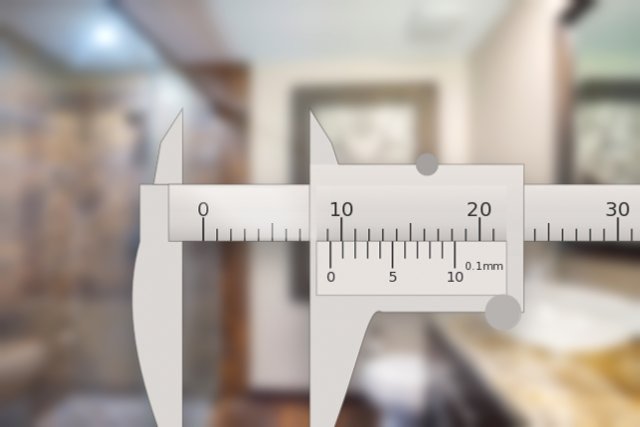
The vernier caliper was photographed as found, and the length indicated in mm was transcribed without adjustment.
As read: 9.2 mm
